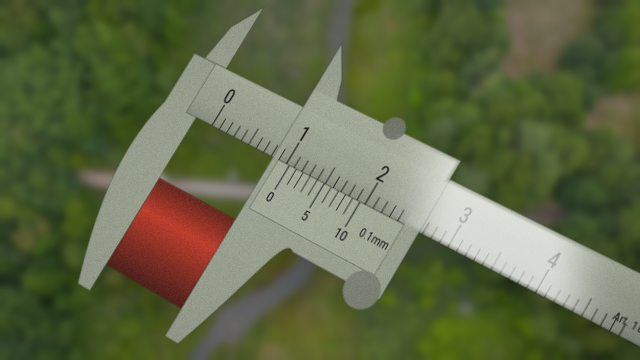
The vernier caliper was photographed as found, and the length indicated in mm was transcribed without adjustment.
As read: 10.4 mm
